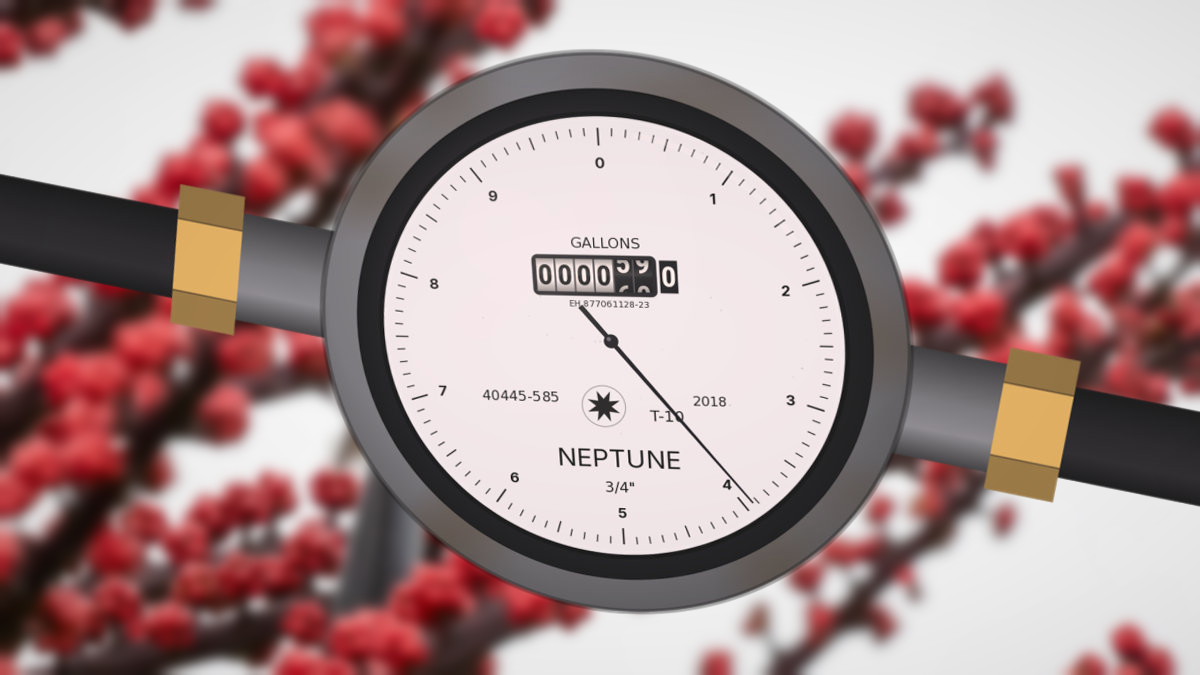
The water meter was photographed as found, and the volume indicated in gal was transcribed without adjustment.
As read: 593.9 gal
